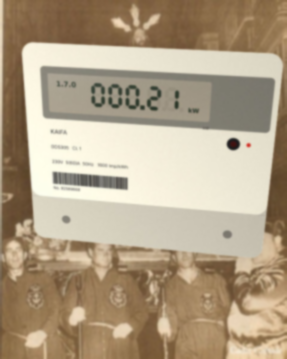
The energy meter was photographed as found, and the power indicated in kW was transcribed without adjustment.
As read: 0.21 kW
